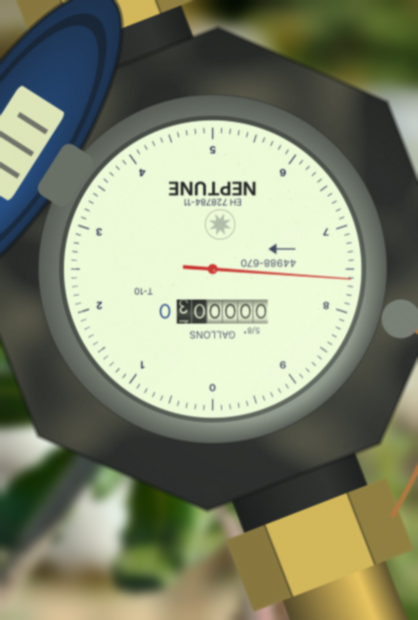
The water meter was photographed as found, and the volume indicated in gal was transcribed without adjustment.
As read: 27.6 gal
